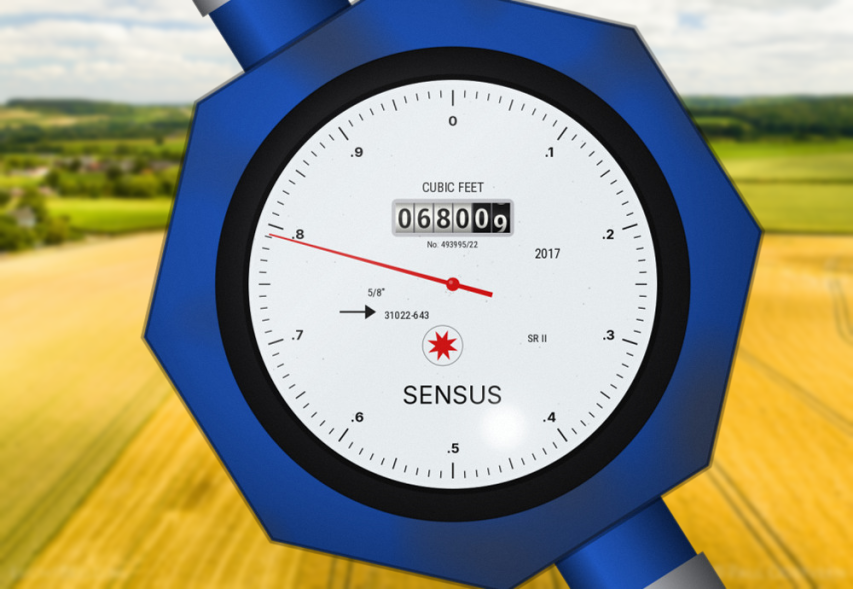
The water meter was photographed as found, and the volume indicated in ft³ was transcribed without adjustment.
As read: 68008.79 ft³
